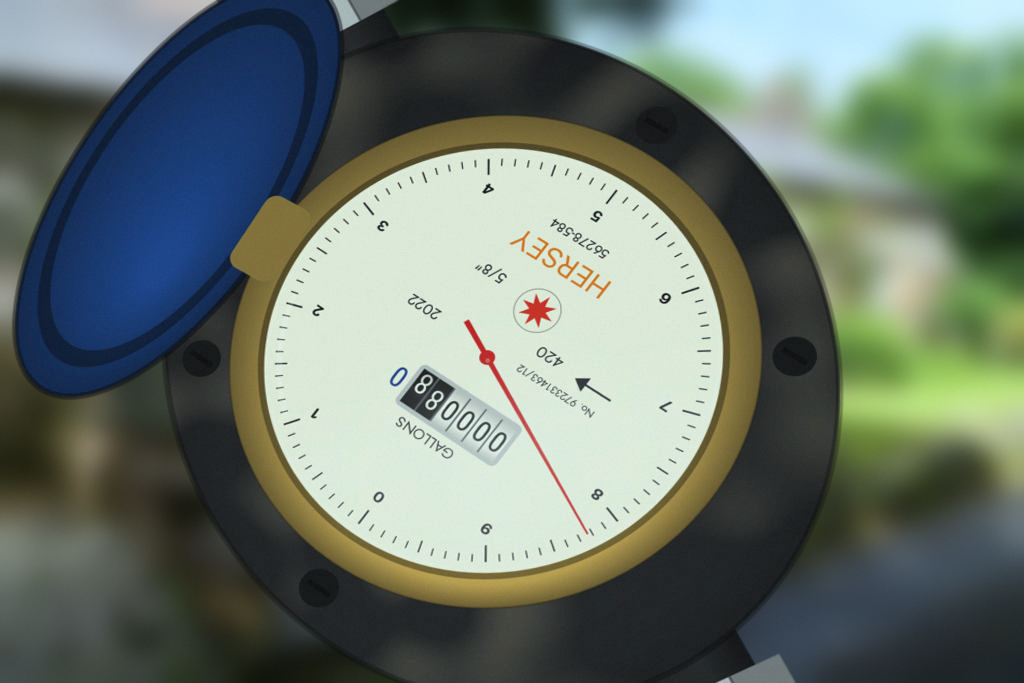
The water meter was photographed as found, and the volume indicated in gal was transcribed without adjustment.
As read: 878.2 gal
